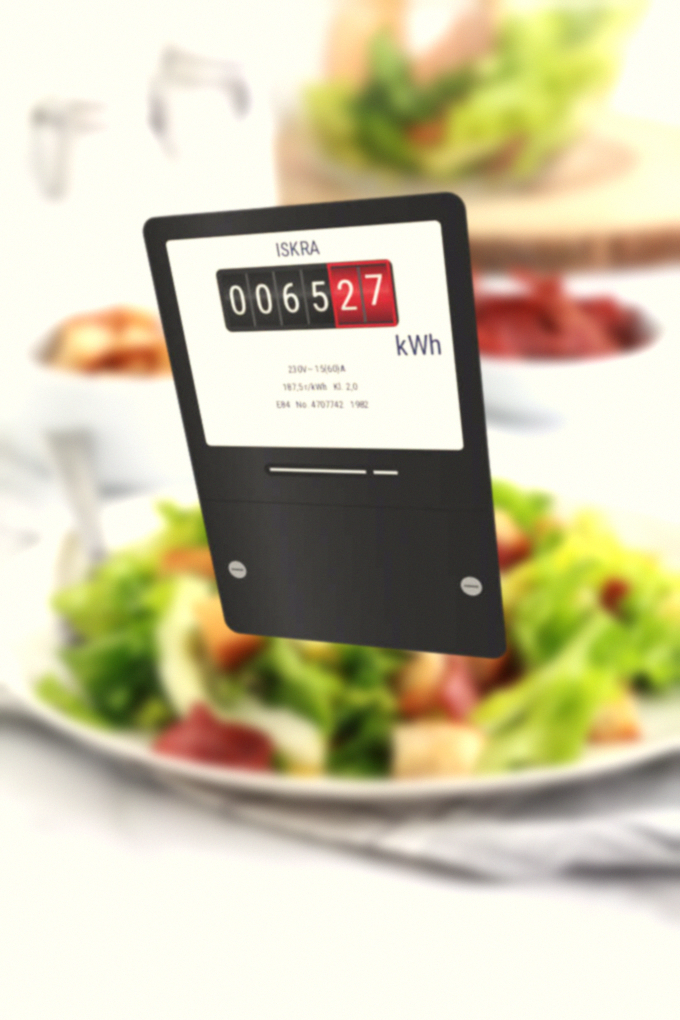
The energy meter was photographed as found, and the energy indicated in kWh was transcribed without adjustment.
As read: 65.27 kWh
